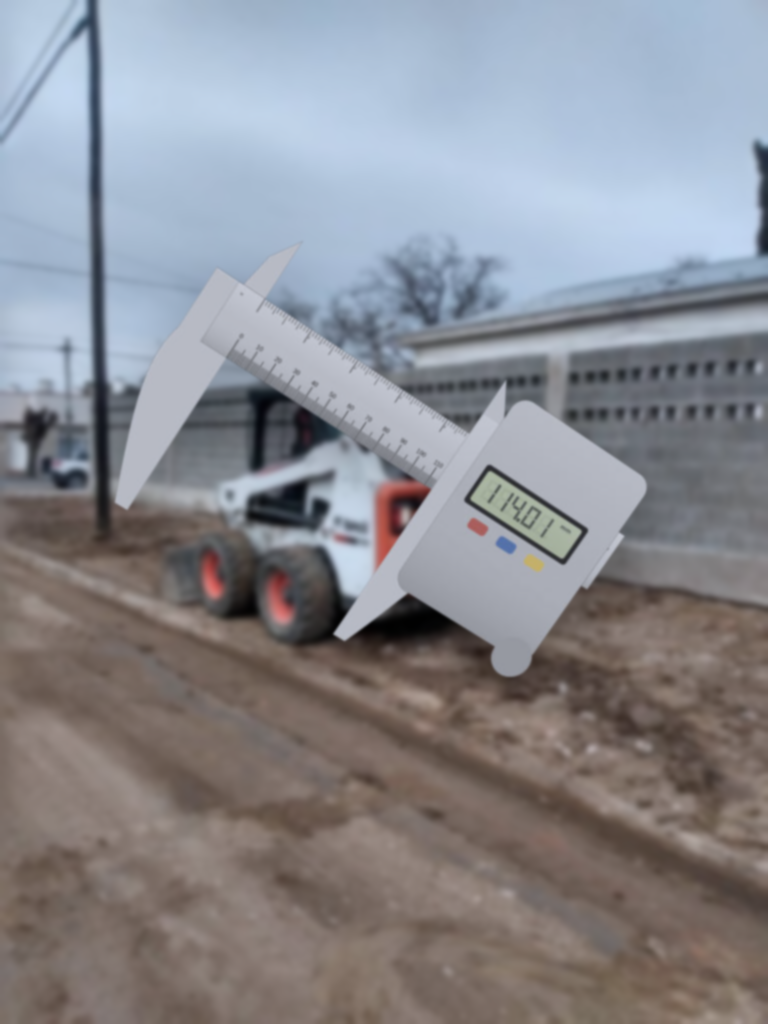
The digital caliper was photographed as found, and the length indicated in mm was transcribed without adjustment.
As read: 114.01 mm
